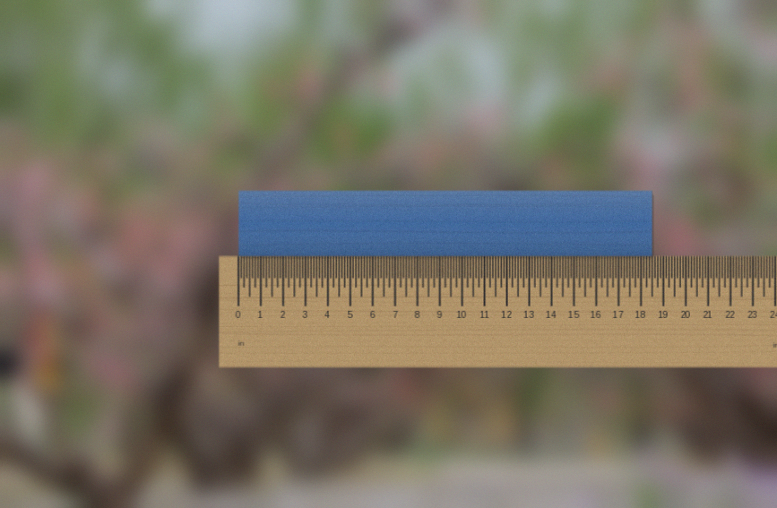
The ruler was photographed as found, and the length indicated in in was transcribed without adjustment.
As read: 18.5 in
